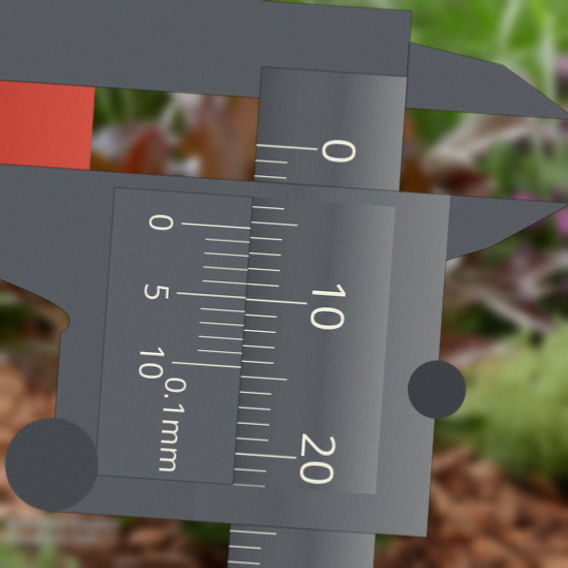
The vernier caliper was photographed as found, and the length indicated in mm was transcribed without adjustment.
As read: 5.4 mm
